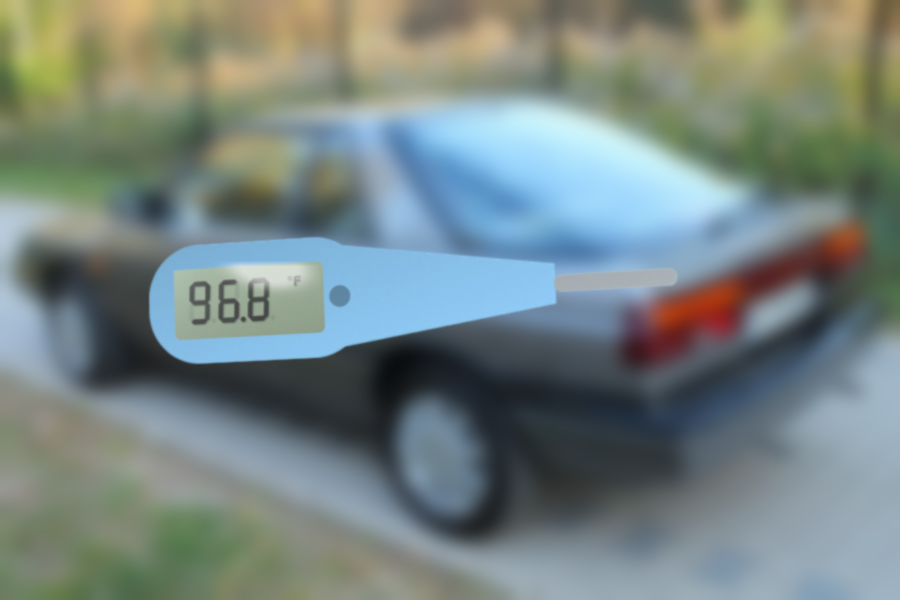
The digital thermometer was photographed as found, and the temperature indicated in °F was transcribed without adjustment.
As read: 96.8 °F
